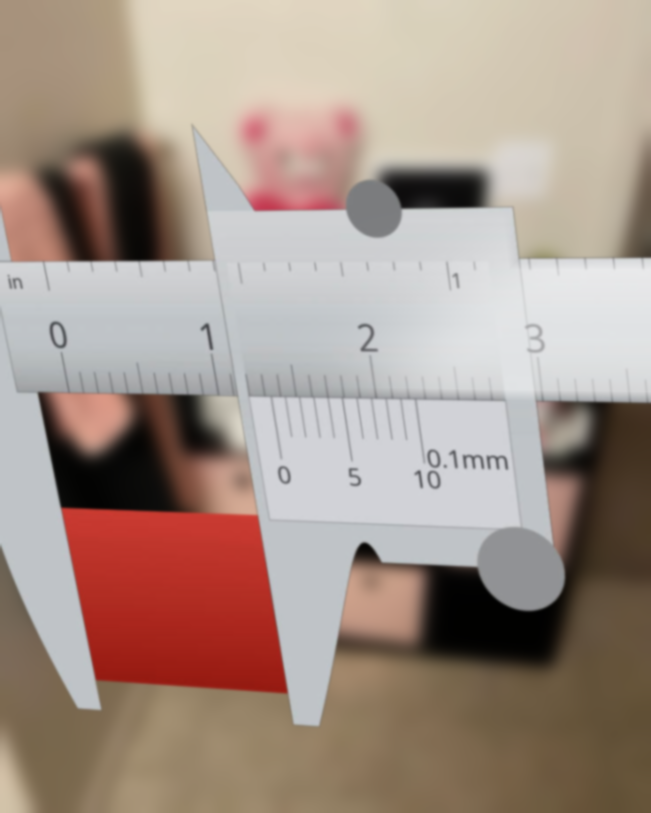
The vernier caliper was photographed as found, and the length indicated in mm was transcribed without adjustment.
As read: 13.4 mm
